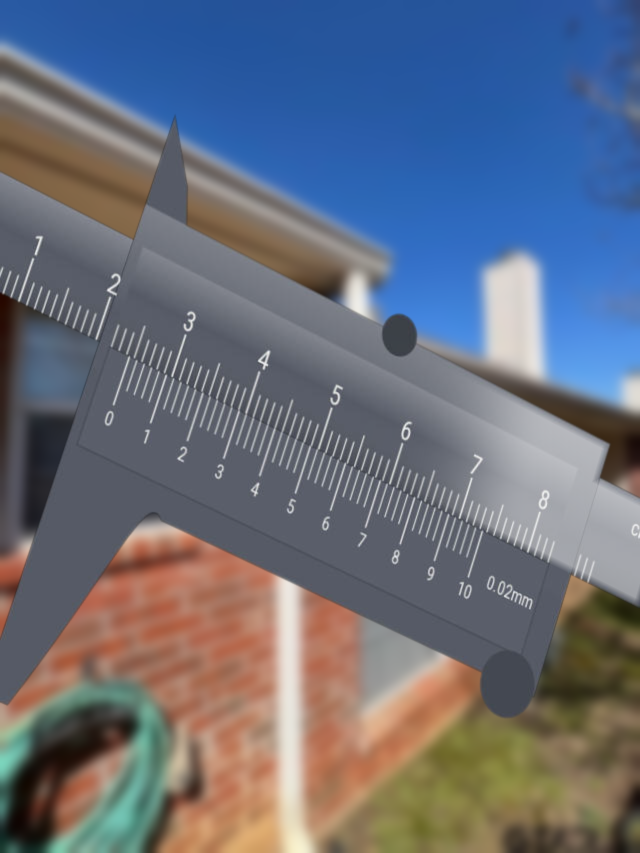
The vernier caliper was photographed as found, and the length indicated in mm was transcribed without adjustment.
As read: 24.4 mm
